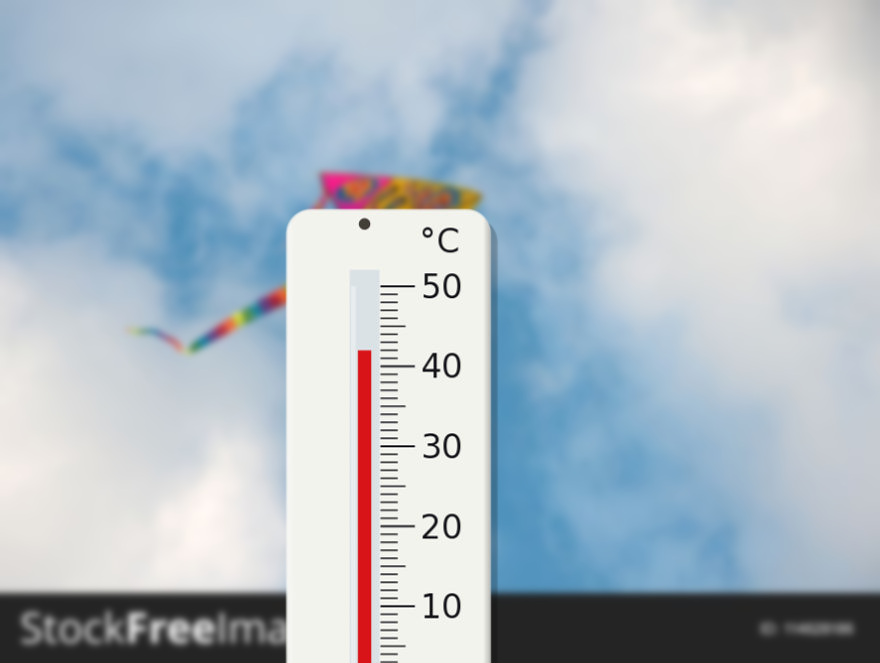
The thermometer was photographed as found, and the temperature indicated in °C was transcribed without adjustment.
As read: 42 °C
